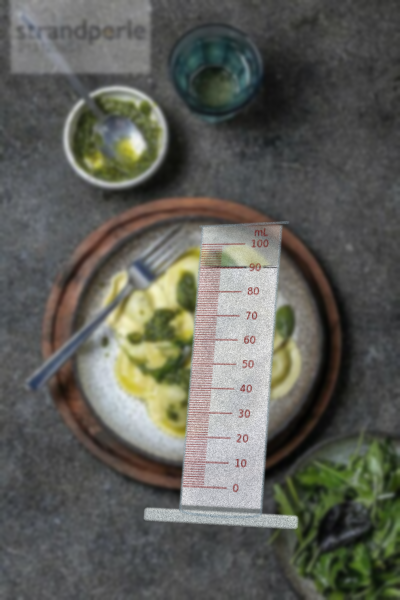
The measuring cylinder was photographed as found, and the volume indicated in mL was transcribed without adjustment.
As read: 90 mL
